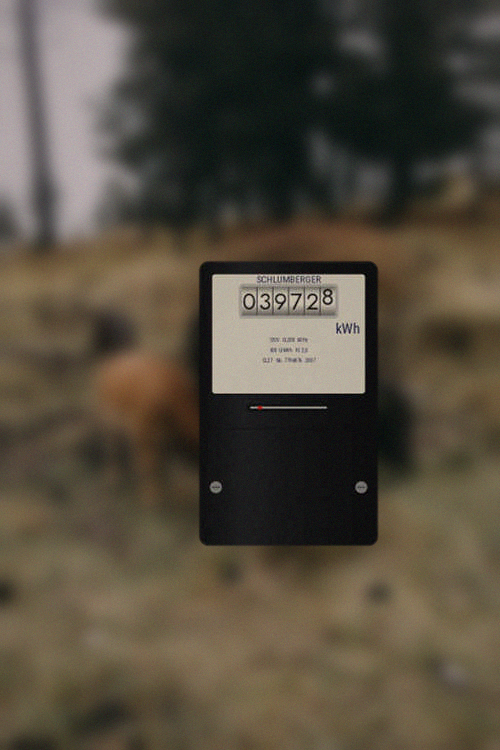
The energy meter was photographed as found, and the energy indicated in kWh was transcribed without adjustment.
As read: 39728 kWh
